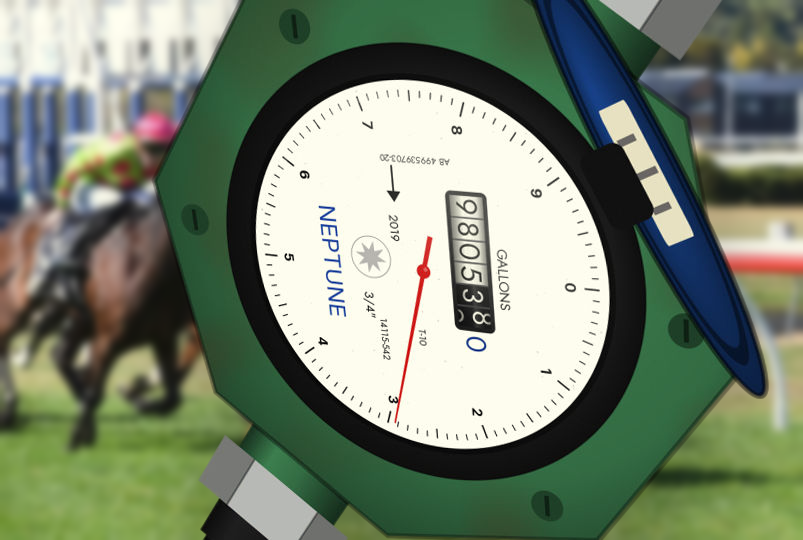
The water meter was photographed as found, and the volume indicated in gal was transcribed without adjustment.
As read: 9805382.9 gal
